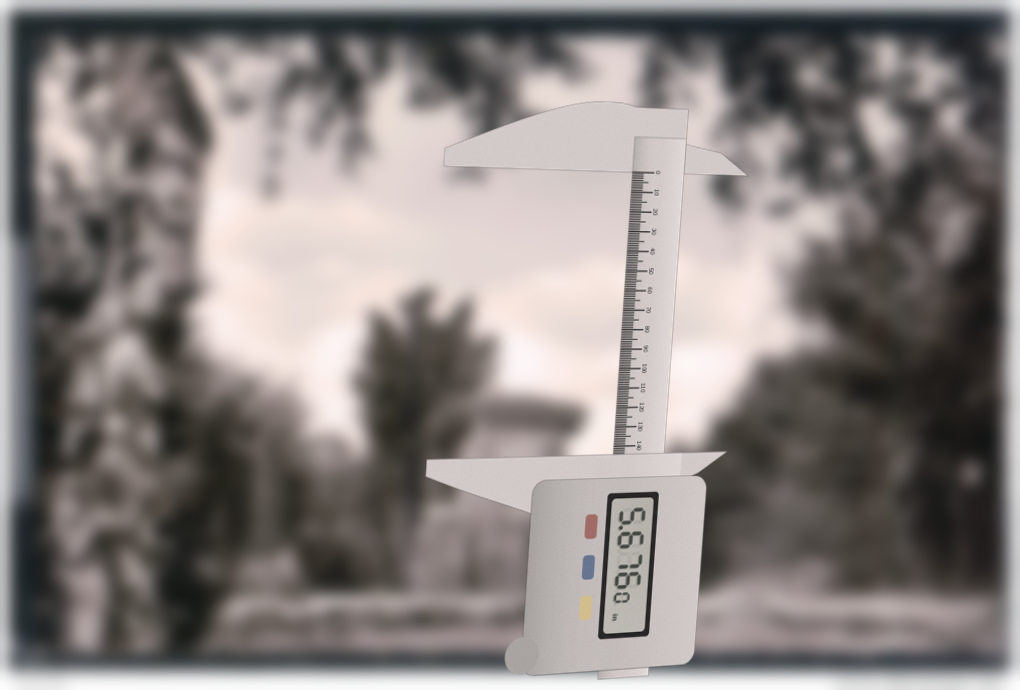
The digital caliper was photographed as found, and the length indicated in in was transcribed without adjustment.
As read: 5.6760 in
